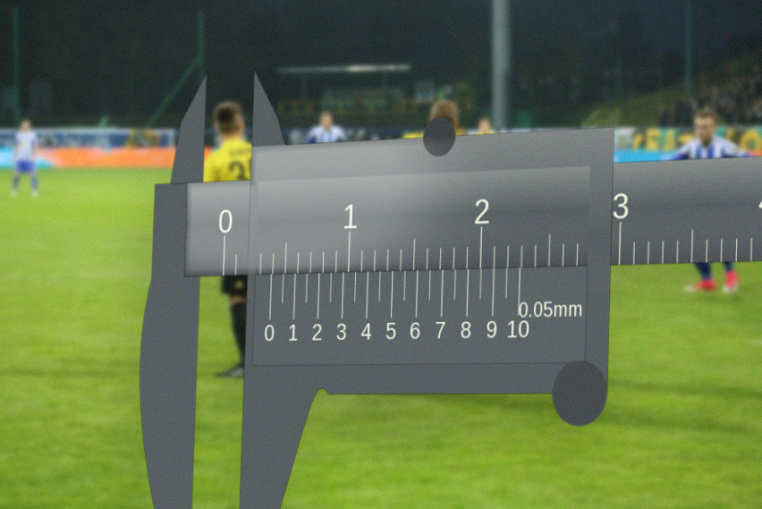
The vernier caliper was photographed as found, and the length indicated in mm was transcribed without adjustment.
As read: 3.9 mm
